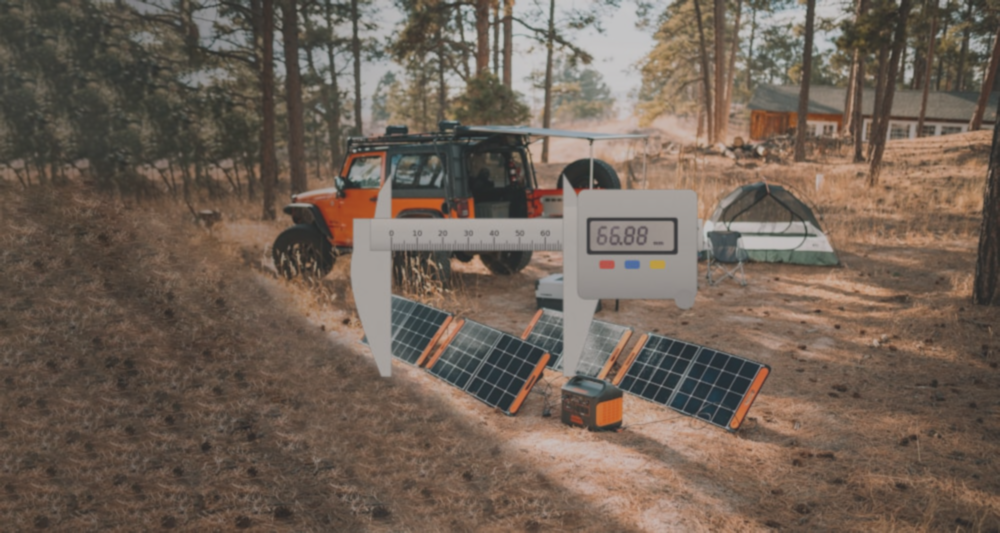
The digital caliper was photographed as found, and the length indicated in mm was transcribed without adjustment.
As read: 66.88 mm
